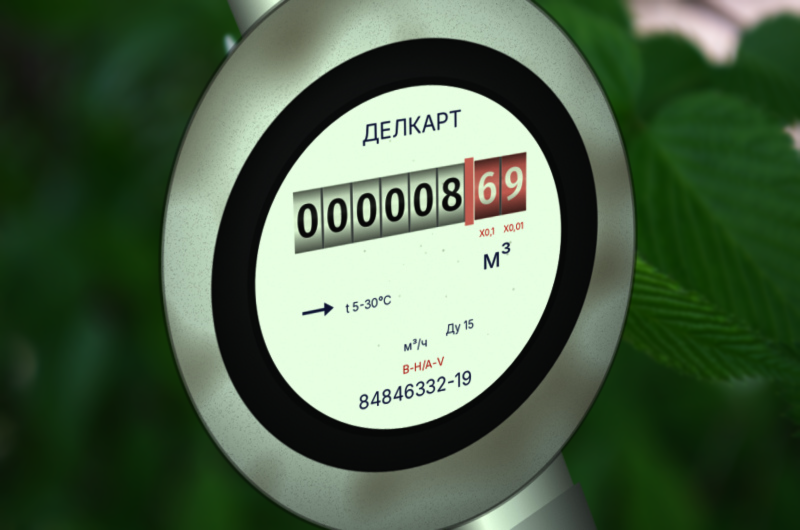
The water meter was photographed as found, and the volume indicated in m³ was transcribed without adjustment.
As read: 8.69 m³
